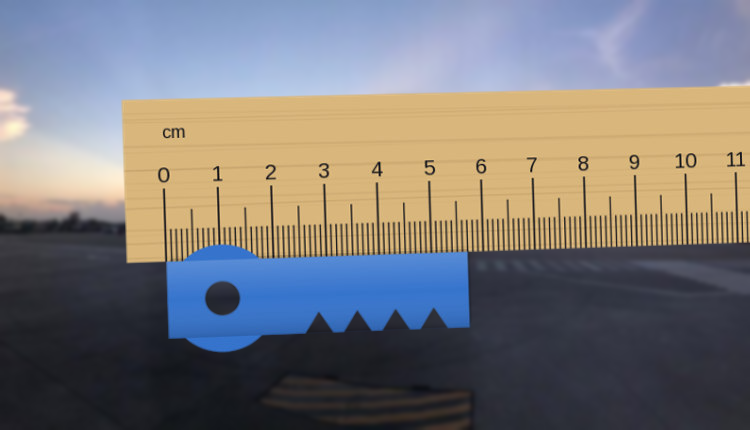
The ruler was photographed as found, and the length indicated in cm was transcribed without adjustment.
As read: 5.7 cm
